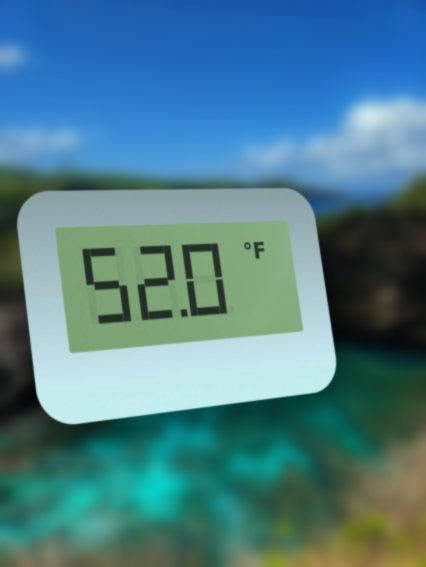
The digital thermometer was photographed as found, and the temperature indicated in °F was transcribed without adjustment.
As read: 52.0 °F
